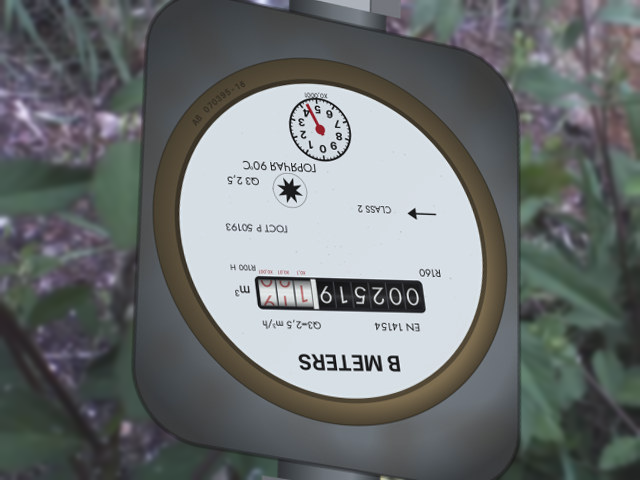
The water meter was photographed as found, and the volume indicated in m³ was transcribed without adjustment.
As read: 2519.1194 m³
